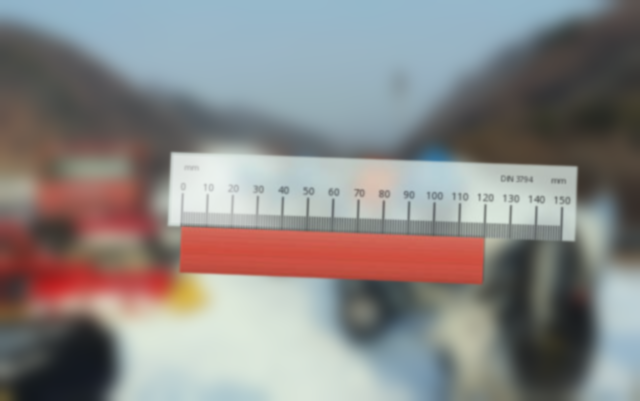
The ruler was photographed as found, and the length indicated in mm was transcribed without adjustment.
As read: 120 mm
